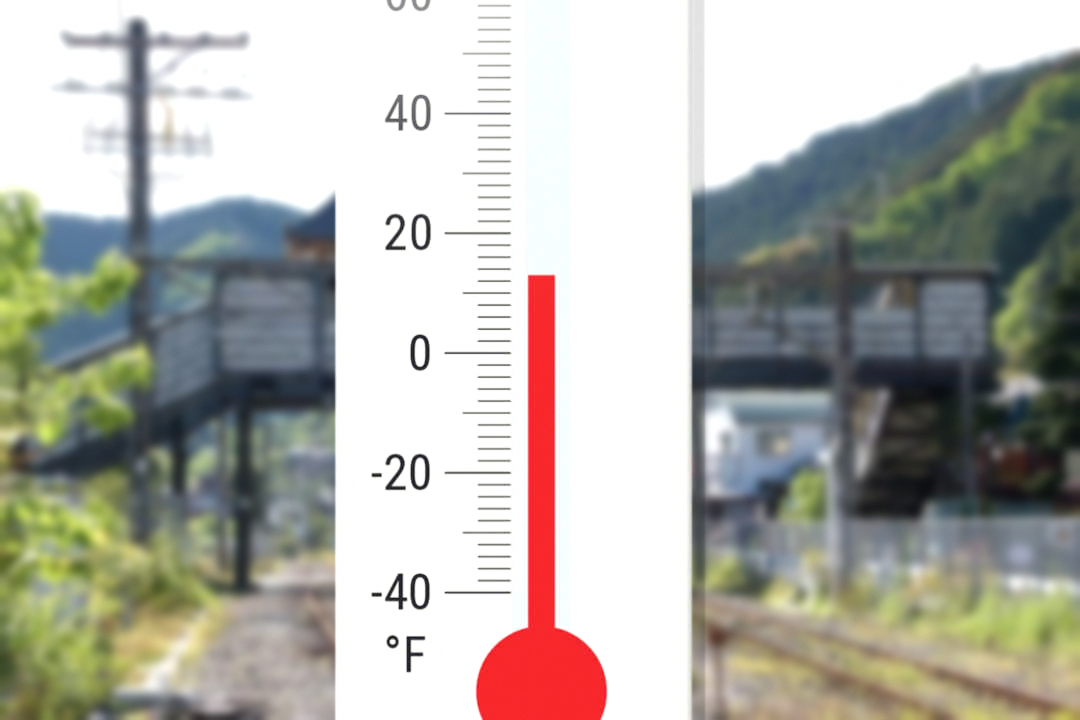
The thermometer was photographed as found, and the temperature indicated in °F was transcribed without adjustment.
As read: 13 °F
